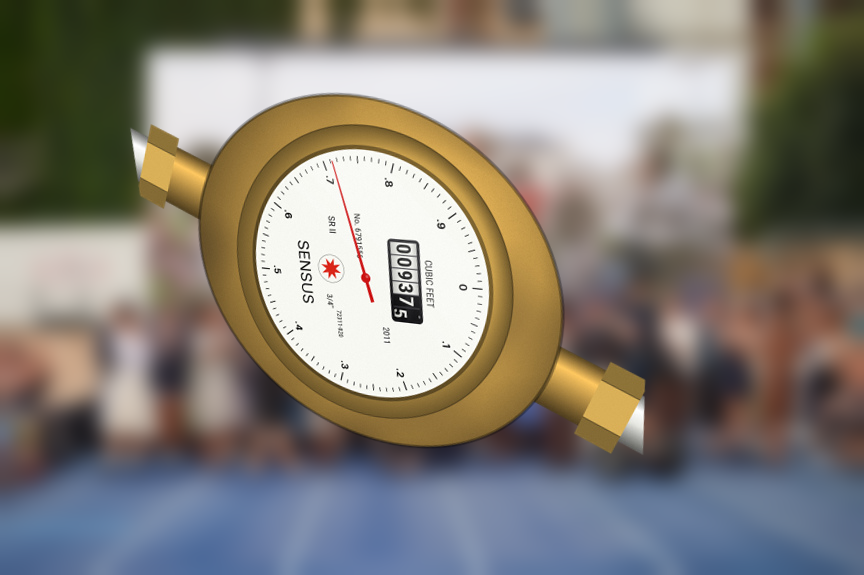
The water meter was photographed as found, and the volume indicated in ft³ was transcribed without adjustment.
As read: 9374.71 ft³
